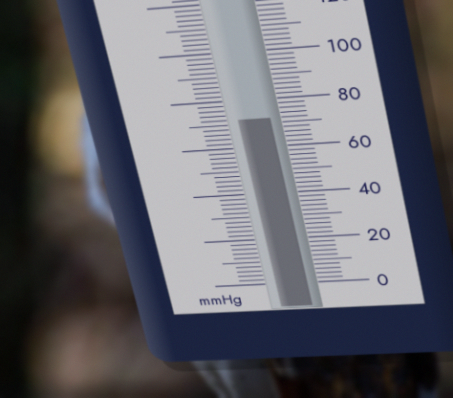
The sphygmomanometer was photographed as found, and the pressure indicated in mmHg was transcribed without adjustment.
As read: 72 mmHg
